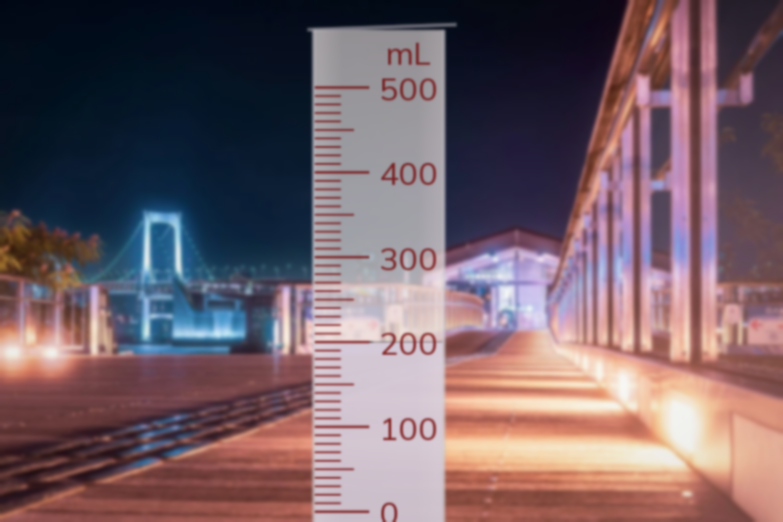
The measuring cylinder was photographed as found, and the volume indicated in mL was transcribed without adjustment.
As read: 200 mL
